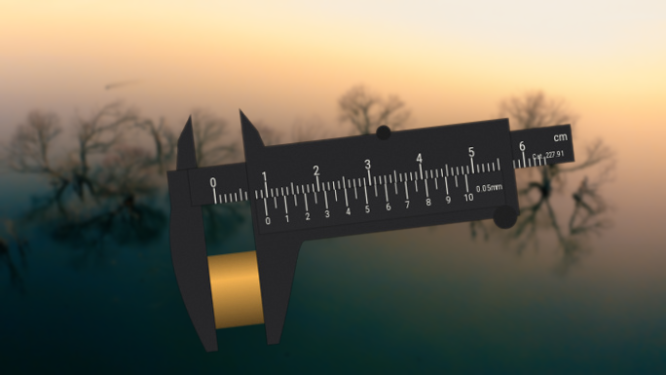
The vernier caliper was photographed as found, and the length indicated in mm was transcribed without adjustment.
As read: 9.5 mm
